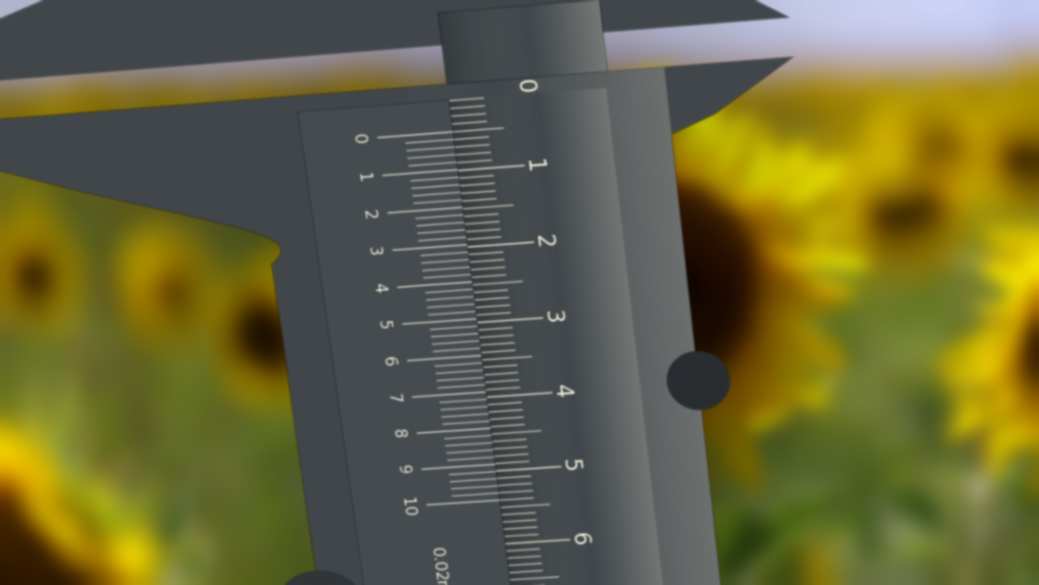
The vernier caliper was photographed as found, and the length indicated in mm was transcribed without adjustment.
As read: 5.0 mm
